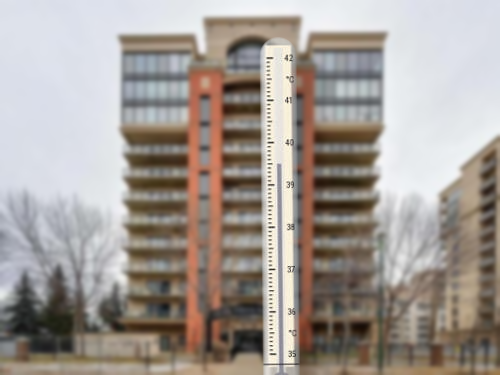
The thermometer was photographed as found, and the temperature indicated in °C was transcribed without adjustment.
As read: 39.5 °C
